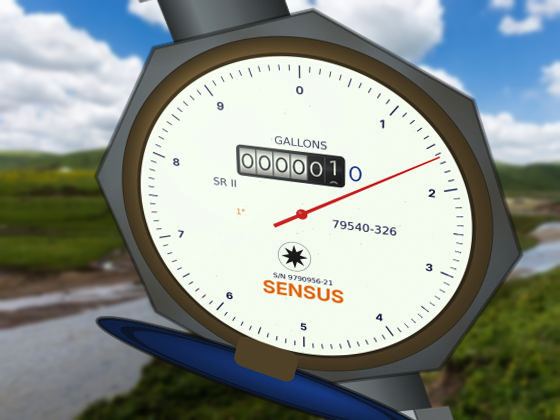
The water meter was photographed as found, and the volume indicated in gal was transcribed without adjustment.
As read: 11.6 gal
